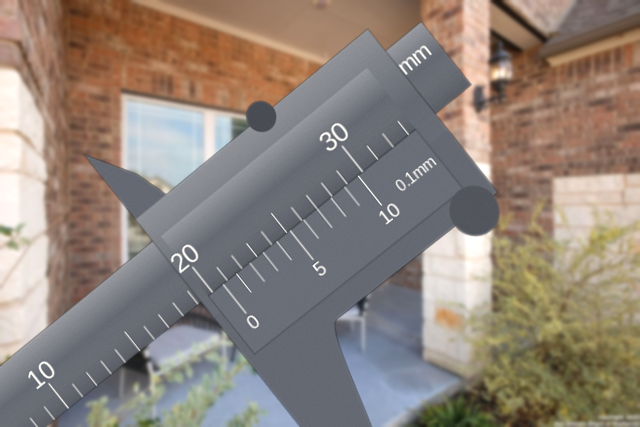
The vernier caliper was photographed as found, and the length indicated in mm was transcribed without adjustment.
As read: 20.7 mm
